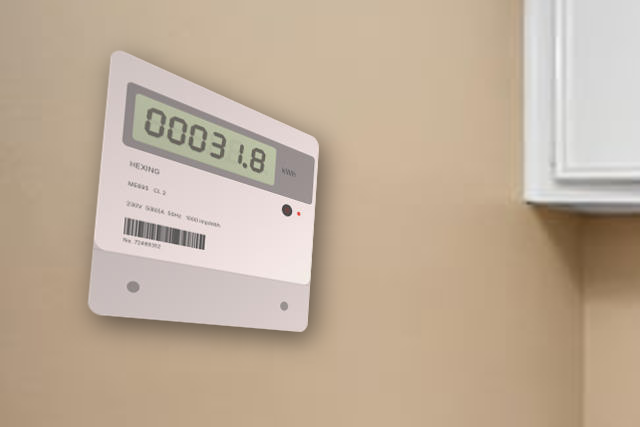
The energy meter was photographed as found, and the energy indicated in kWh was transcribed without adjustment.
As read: 31.8 kWh
